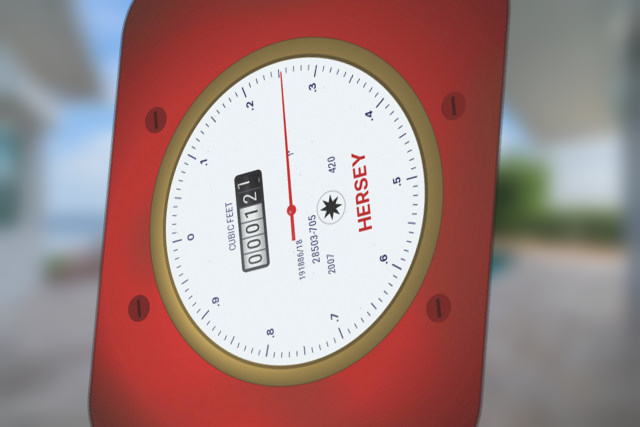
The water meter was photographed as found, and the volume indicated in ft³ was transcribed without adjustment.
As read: 121.25 ft³
